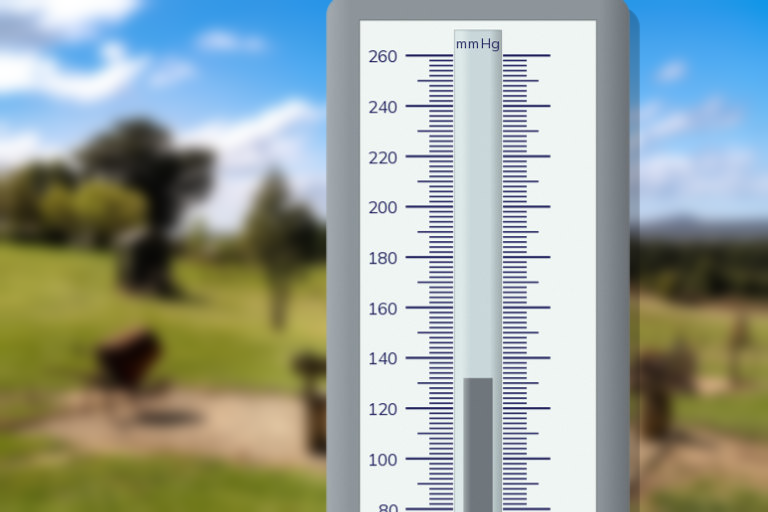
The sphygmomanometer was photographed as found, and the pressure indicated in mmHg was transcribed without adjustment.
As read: 132 mmHg
